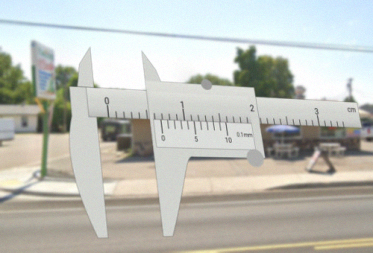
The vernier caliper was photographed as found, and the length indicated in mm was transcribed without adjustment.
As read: 6.8 mm
